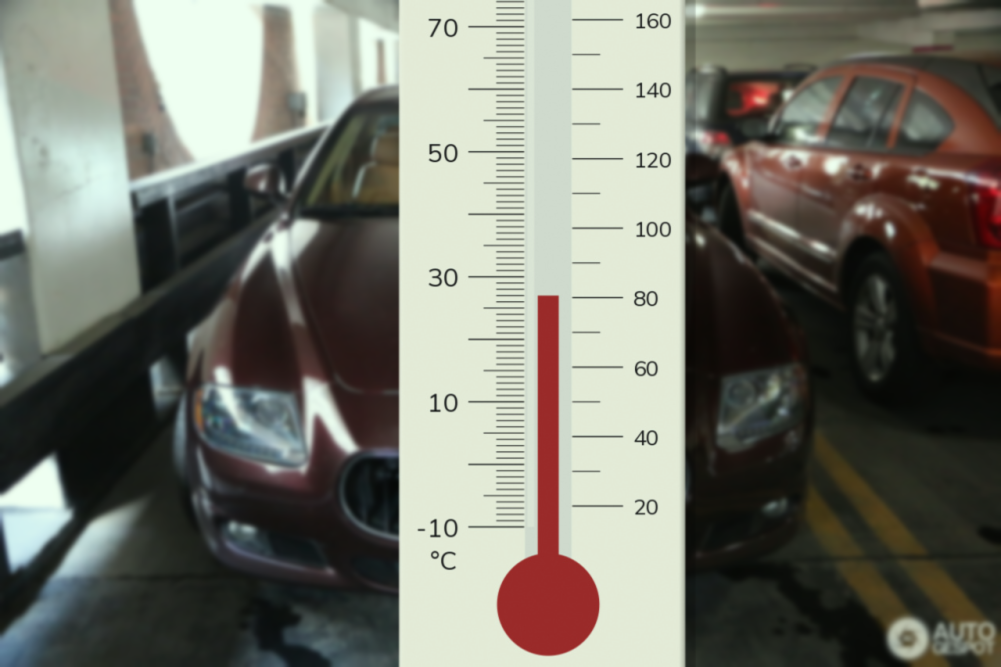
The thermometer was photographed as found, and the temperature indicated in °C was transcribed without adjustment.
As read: 27 °C
